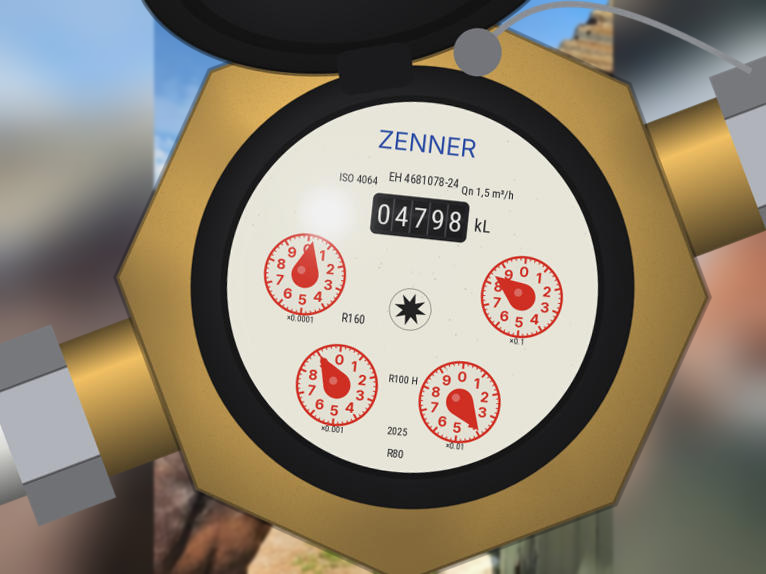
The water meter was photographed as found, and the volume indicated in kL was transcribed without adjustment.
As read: 4798.8390 kL
